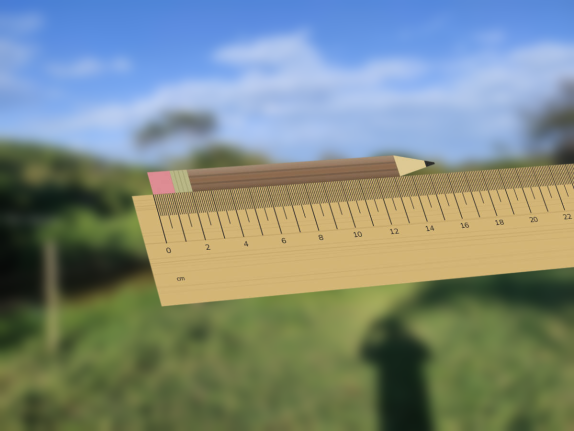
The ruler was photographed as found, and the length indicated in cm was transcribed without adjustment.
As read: 15.5 cm
